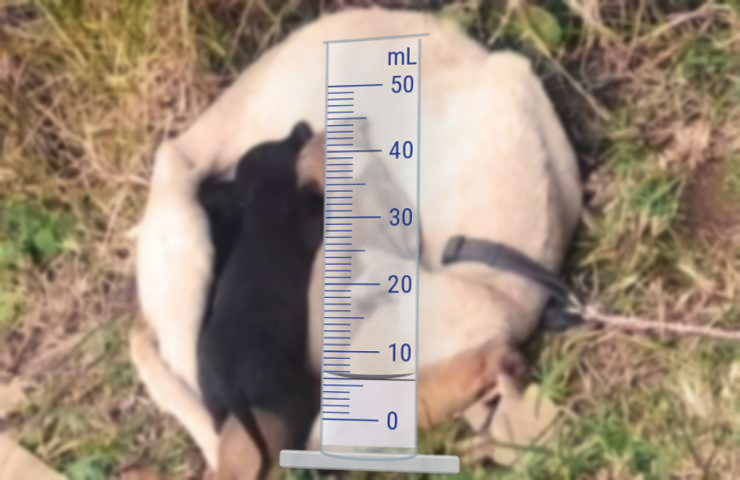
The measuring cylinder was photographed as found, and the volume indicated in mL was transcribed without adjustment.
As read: 6 mL
